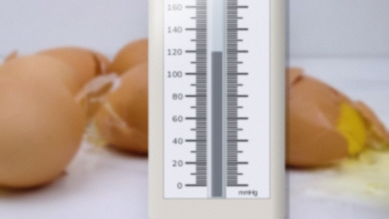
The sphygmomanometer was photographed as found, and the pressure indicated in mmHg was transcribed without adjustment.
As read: 120 mmHg
